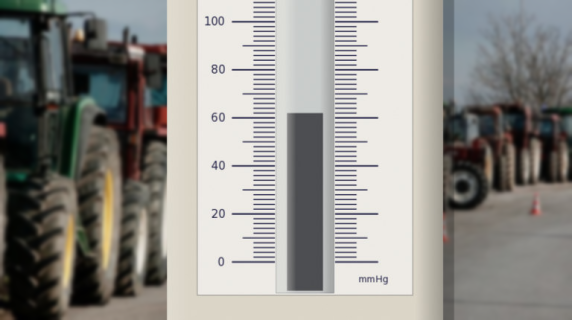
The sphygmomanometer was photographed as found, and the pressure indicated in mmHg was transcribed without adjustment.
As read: 62 mmHg
